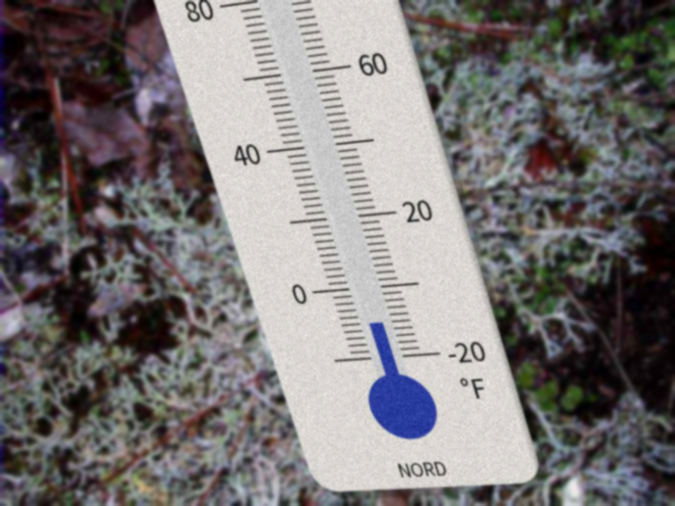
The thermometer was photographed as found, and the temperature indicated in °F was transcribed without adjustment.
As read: -10 °F
